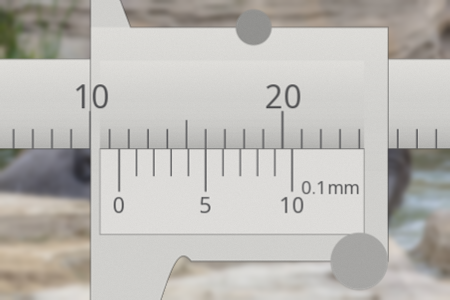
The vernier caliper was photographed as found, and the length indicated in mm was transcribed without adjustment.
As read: 11.5 mm
